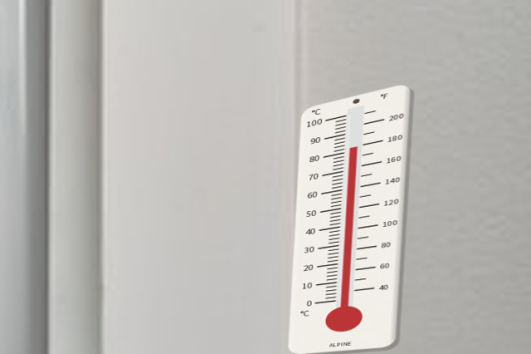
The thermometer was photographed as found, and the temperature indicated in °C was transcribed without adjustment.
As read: 82 °C
